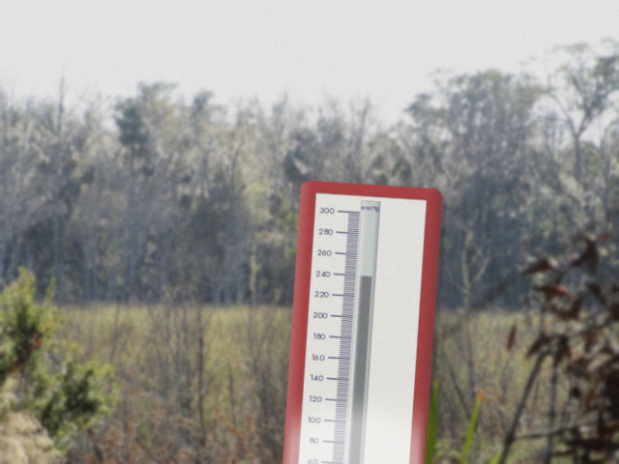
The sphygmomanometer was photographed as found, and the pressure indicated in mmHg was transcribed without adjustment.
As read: 240 mmHg
